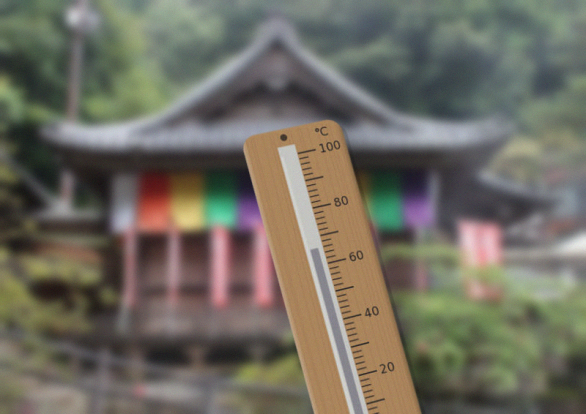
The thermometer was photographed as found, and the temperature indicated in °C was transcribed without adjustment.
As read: 66 °C
